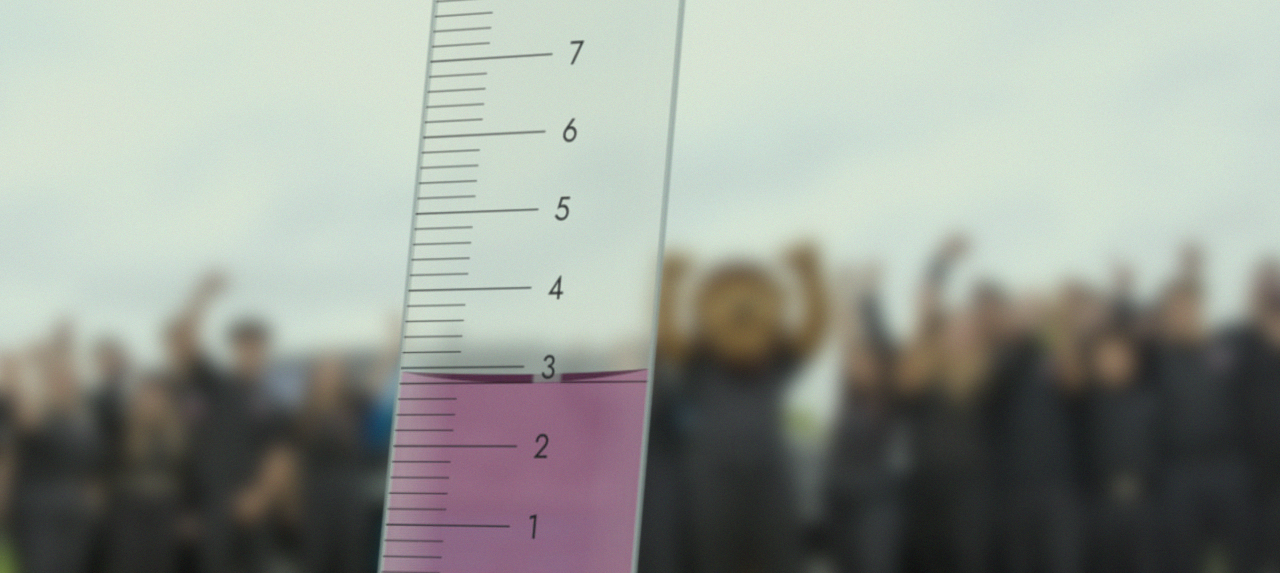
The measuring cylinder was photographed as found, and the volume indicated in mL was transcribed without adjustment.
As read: 2.8 mL
